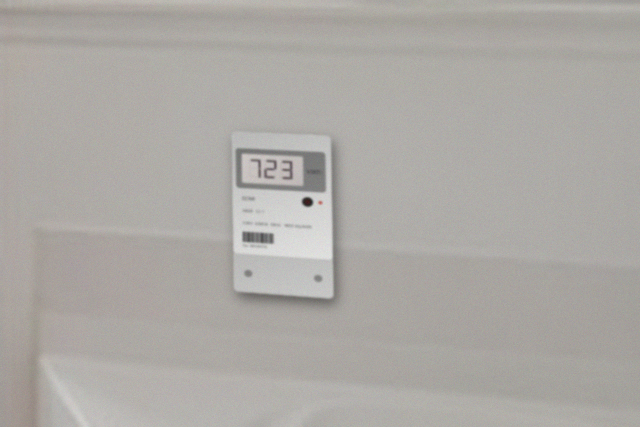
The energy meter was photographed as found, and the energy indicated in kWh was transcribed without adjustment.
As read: 723 kWh
